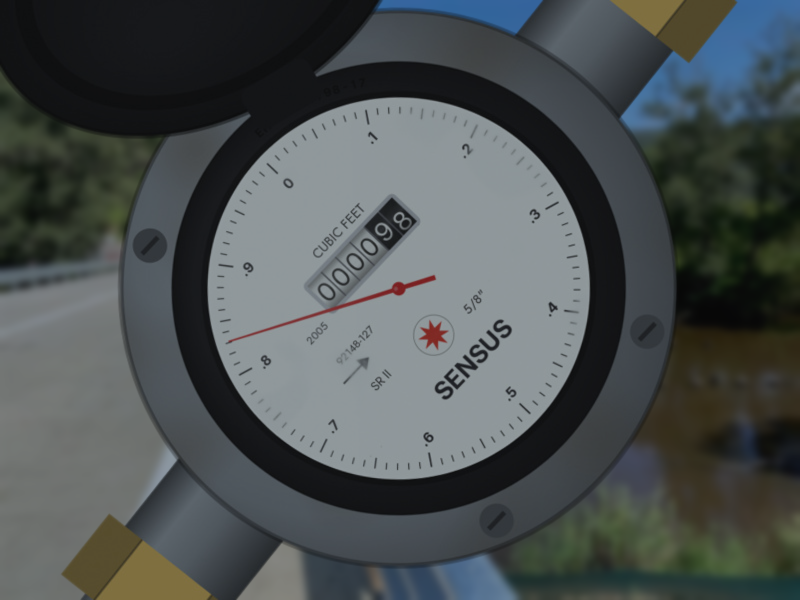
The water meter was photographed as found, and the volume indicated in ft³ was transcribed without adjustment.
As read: 97.83 ft³
